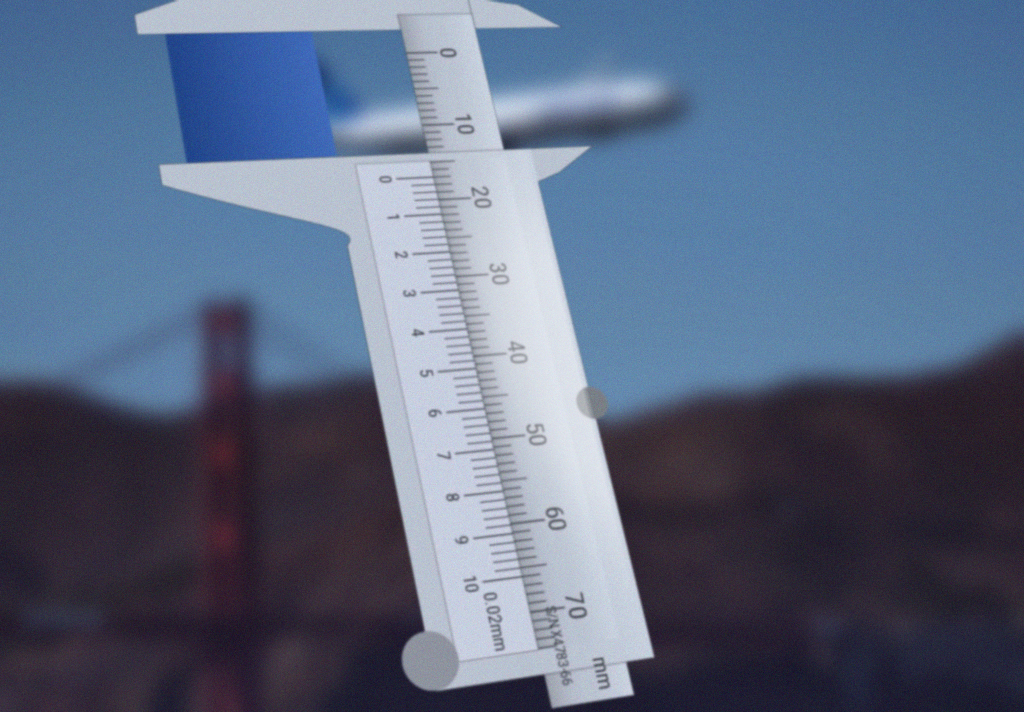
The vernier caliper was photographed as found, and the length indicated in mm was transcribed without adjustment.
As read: 17.0 mm
